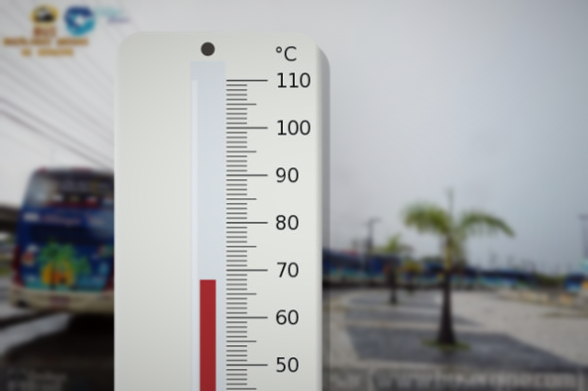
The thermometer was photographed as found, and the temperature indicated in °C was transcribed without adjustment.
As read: 68 °C
